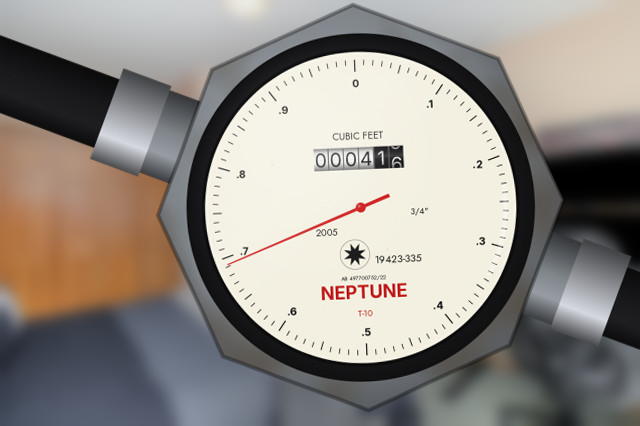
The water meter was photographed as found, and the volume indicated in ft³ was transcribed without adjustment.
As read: 415.69 ft³
